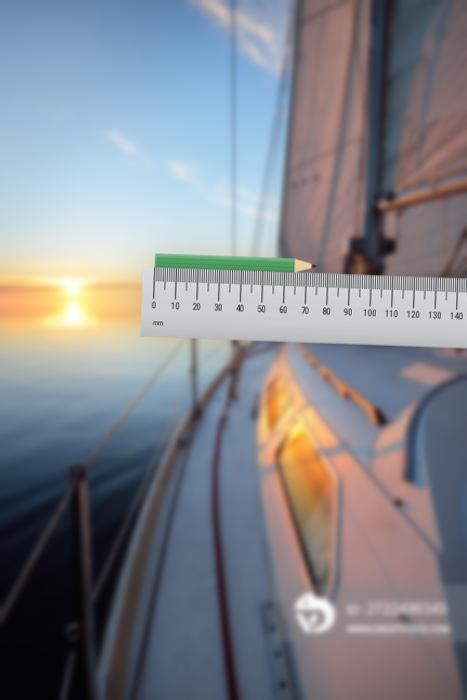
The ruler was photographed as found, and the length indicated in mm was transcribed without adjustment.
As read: 75 mm
